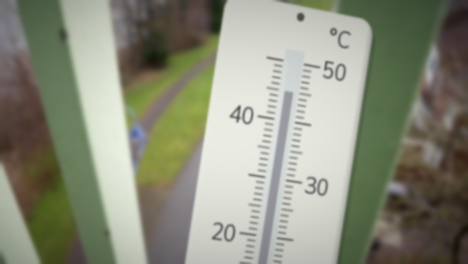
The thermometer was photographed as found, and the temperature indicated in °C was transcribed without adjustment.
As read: 45 °C
